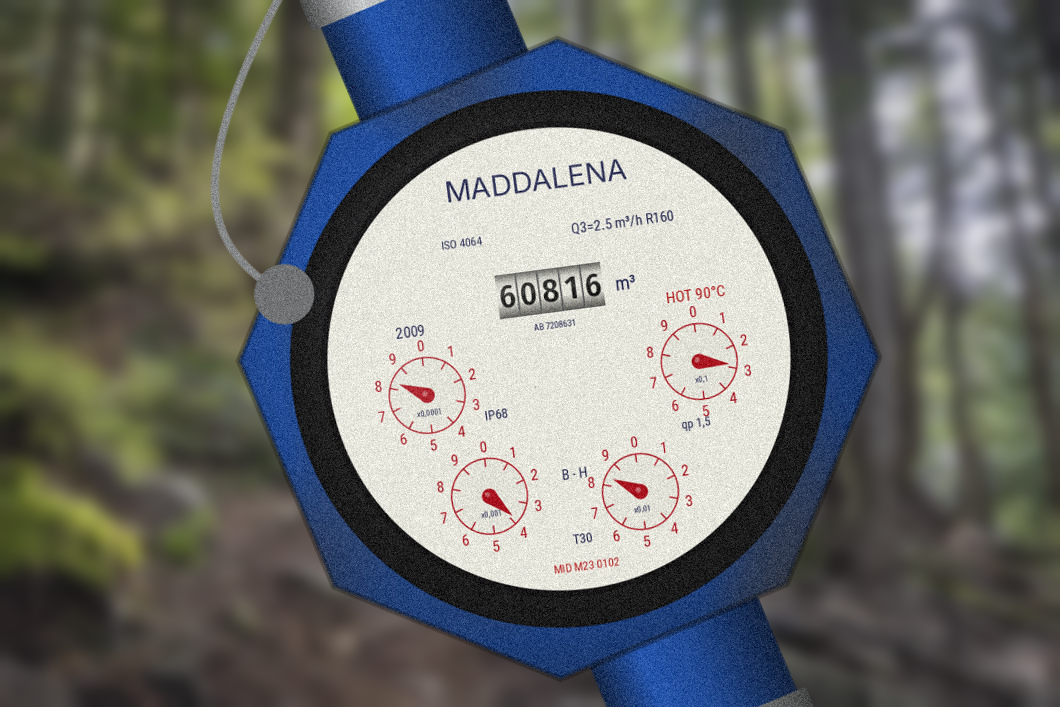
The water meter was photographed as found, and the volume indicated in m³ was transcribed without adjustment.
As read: 60816.2838 m³
